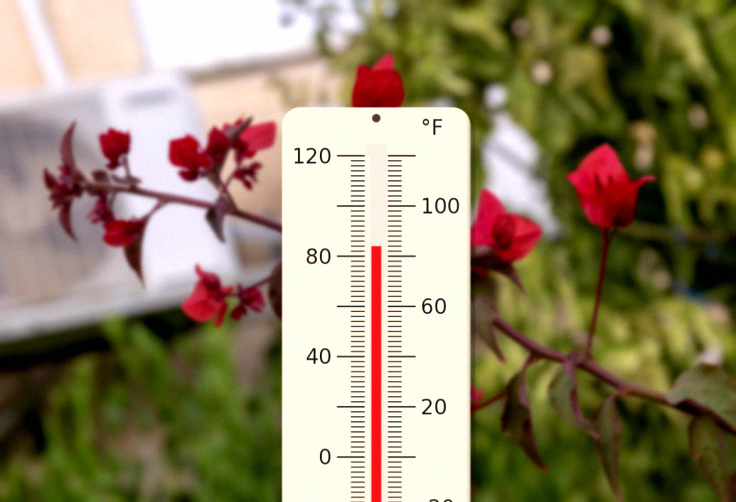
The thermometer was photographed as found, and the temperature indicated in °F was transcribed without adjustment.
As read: 84 °F
